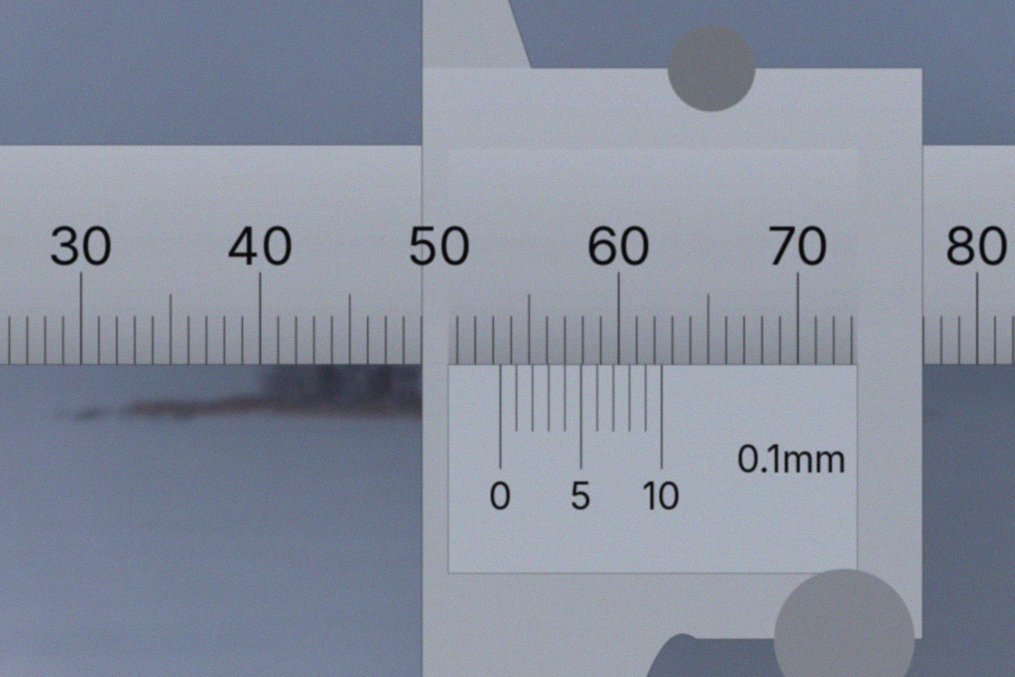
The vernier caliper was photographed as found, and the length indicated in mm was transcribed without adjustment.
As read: 53.4 mm
